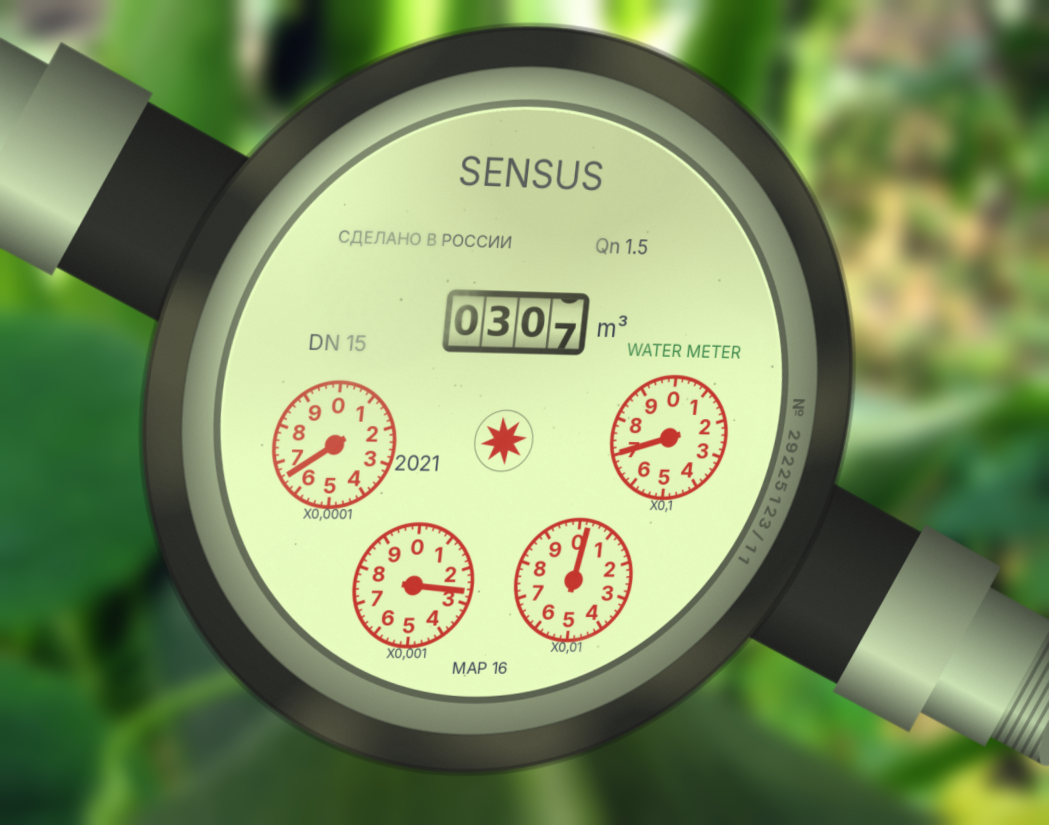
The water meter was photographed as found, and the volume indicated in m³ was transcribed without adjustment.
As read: 306.7026 m³
